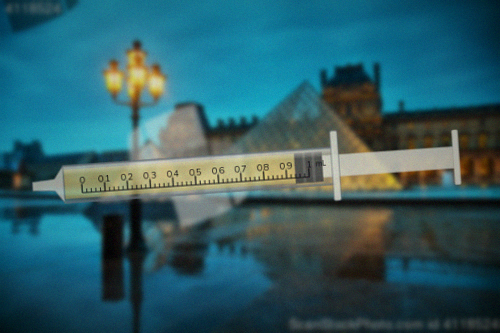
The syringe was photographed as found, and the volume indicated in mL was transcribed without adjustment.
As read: 0.94 mL
